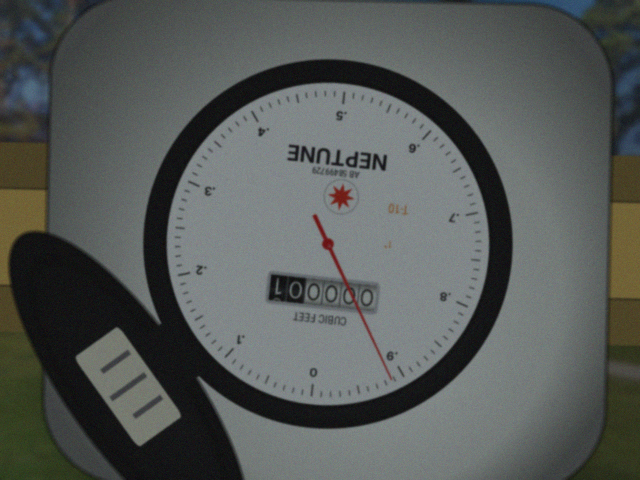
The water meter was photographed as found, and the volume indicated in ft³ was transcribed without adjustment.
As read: 0.91 ft³
